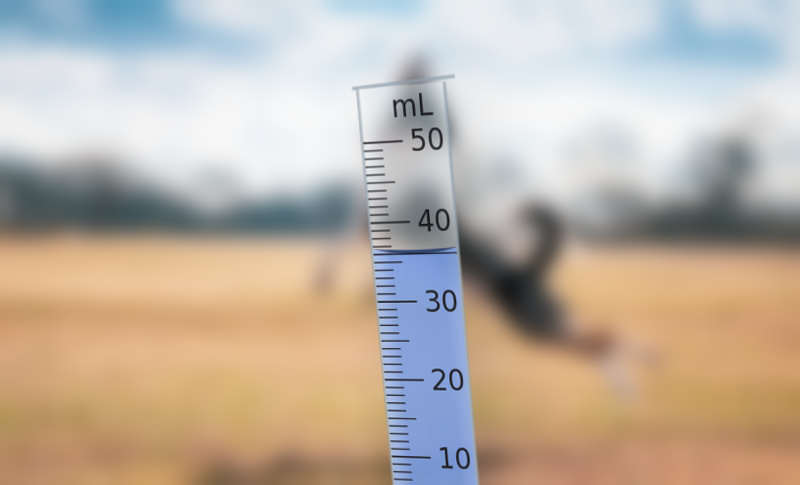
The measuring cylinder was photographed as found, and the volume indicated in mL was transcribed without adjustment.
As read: 36 mL
